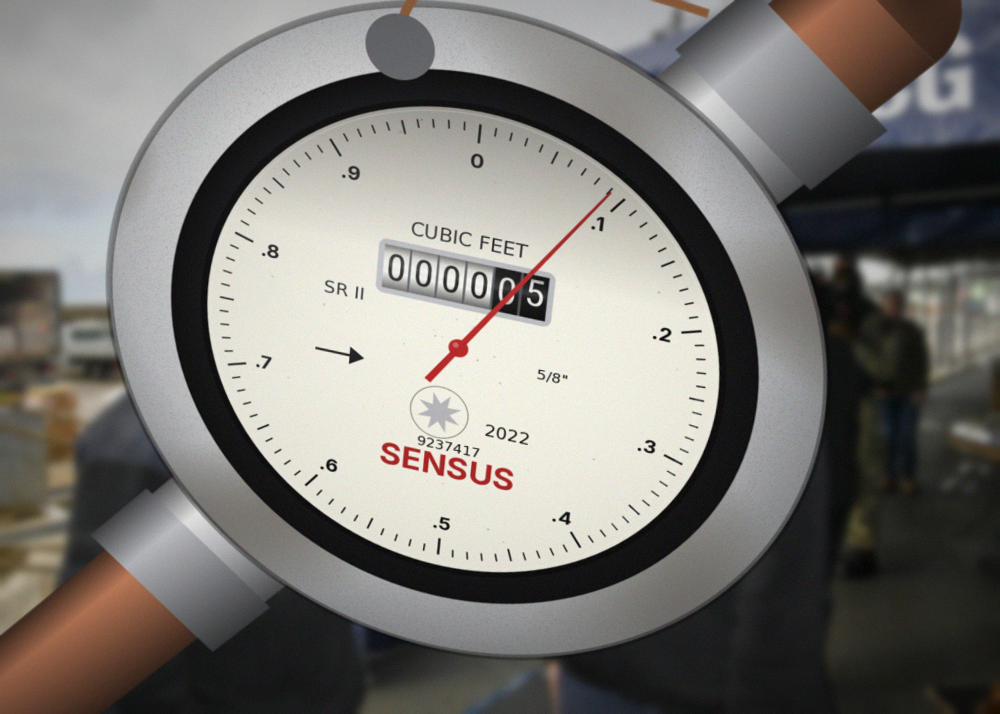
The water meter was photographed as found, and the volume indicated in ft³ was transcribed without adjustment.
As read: 5.09 ft³
